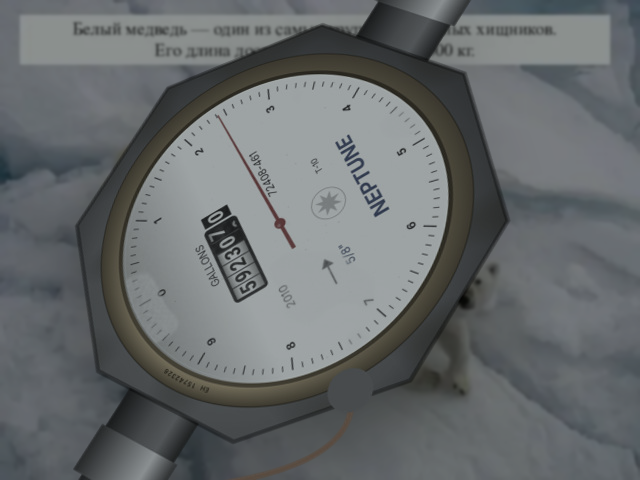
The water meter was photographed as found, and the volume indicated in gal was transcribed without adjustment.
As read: 5923072.4 gal
